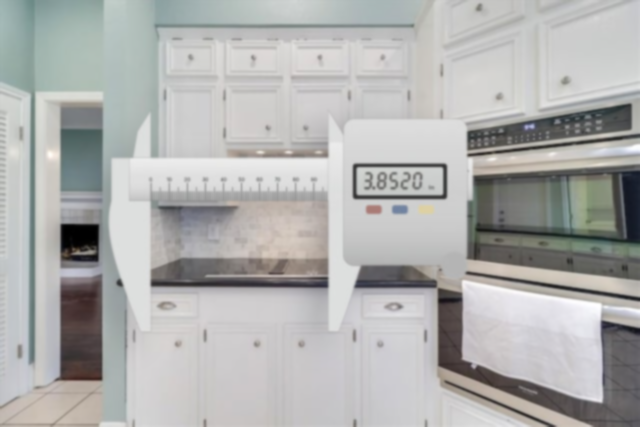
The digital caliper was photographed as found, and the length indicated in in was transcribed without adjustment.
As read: 3.8520 in
